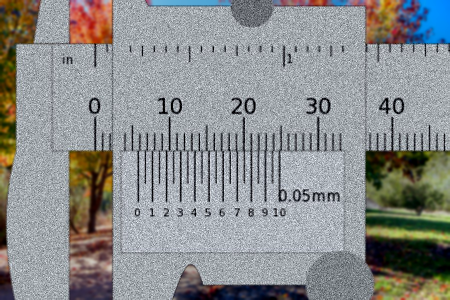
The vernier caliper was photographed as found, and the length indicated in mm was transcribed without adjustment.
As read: 5.8 mm
